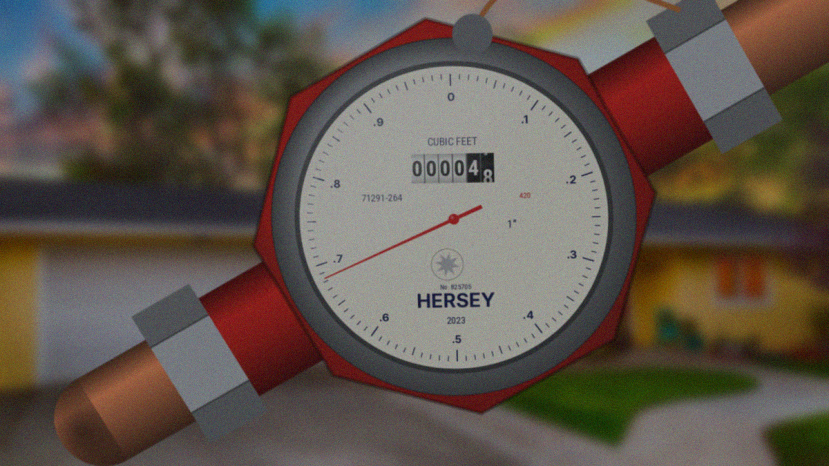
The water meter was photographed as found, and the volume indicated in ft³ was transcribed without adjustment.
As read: 47.68 ft³
